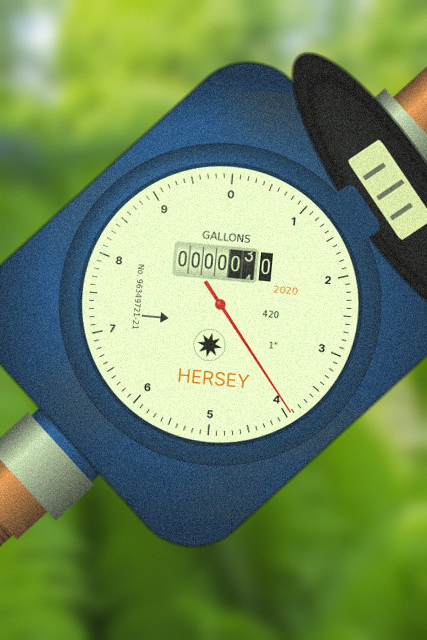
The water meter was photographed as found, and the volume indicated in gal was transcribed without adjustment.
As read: 33.9 gal
